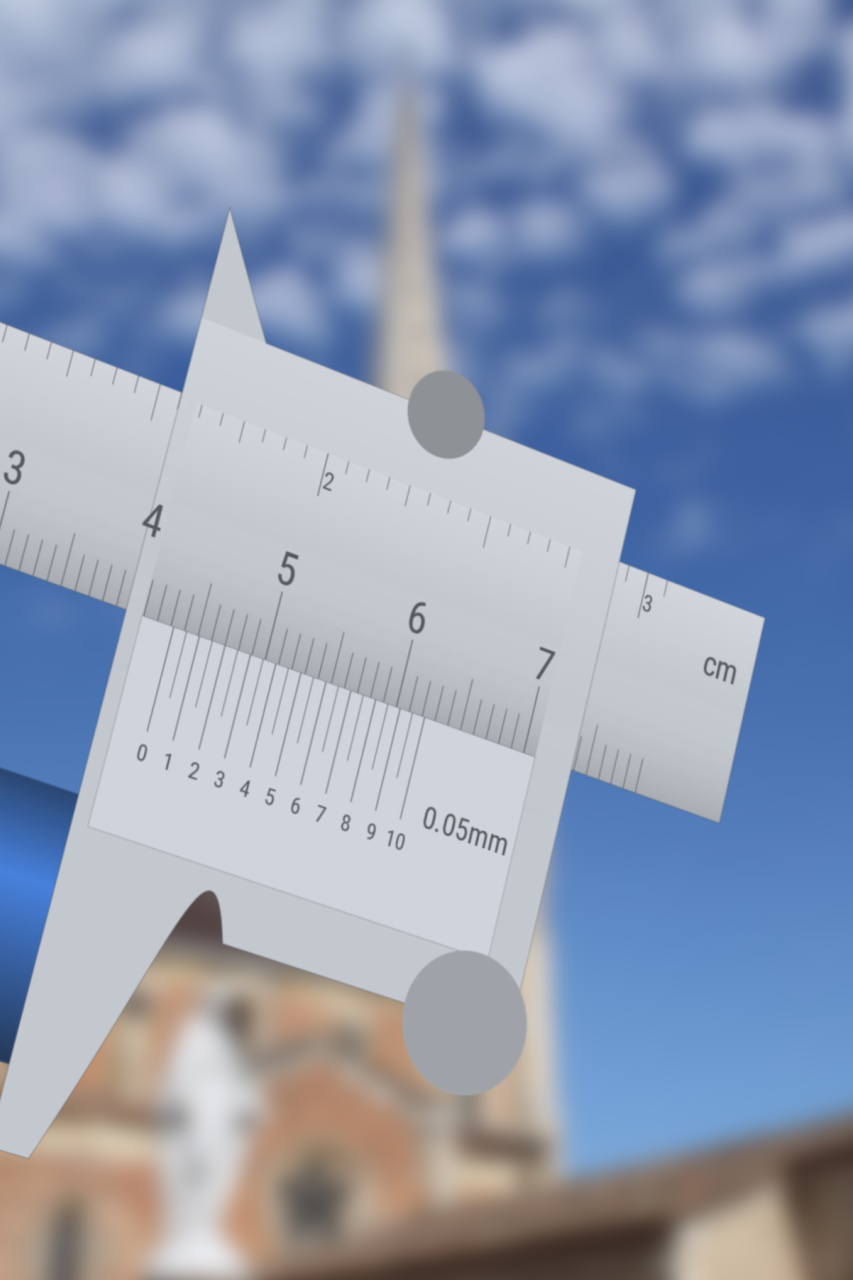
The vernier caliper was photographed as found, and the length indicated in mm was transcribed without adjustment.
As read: 43.2 mm
